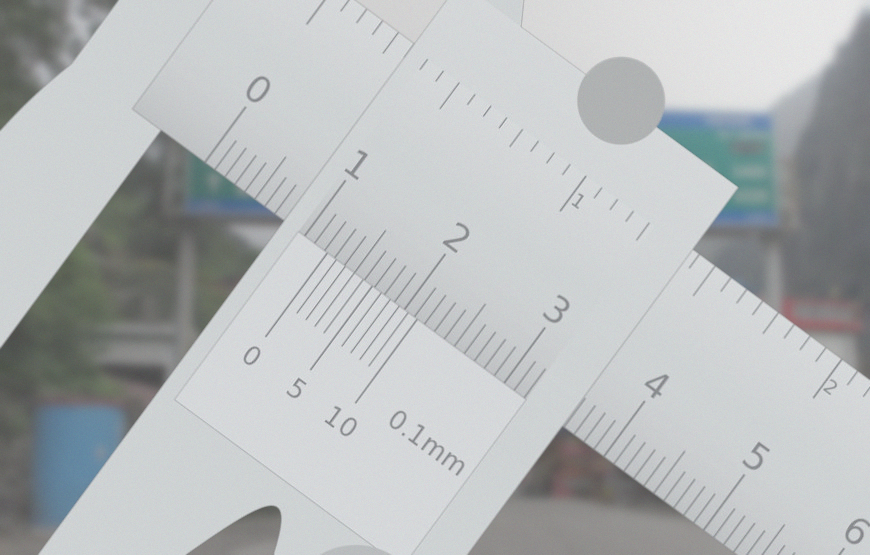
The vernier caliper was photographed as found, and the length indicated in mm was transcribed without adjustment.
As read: 12.3 mm
